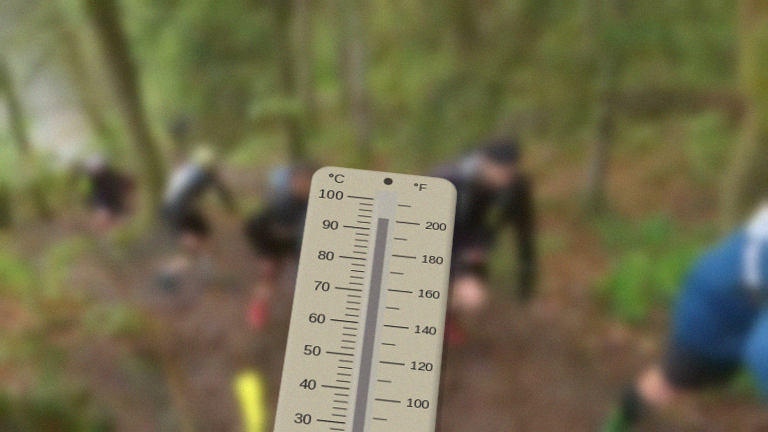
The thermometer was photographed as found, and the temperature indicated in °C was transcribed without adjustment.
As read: 94 °C
